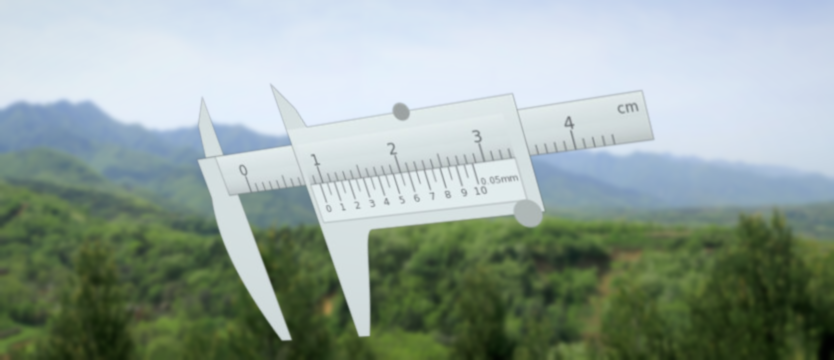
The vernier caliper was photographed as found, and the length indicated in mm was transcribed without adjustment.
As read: 9.6 mm
